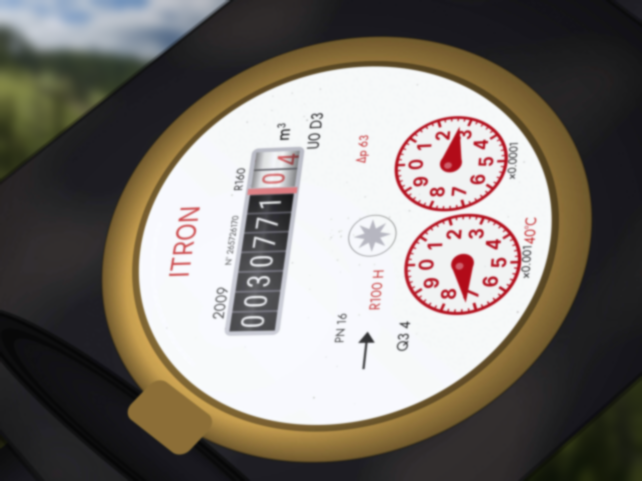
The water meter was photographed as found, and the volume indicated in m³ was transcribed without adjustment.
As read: 30771.0372 m³
